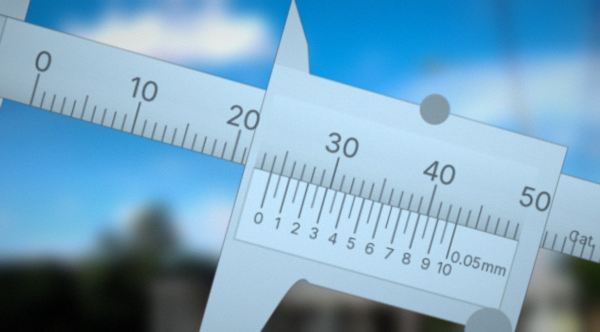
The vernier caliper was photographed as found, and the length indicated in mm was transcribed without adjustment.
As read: 24.0 mm
